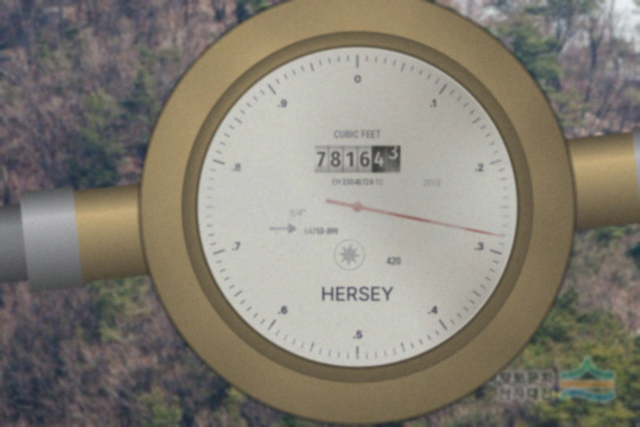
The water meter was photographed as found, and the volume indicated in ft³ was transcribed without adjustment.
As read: 781643.28 ft³
